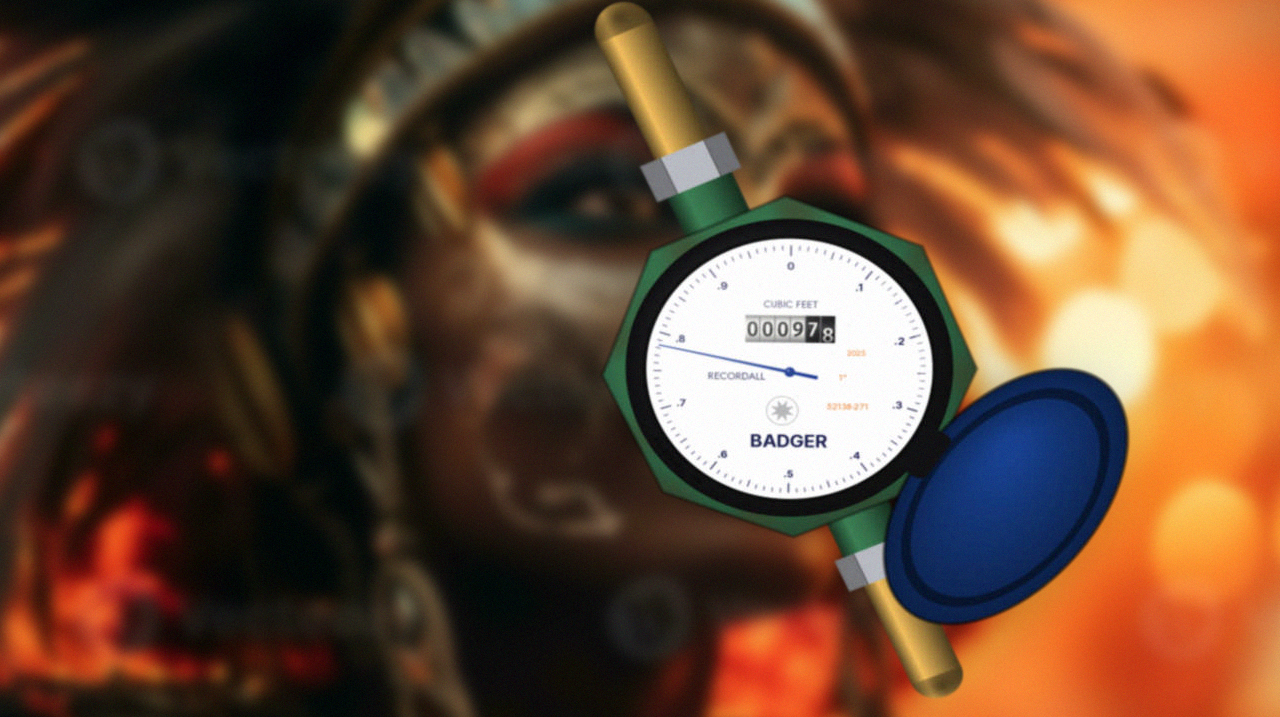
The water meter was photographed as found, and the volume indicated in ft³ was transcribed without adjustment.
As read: 977.78 ft³
